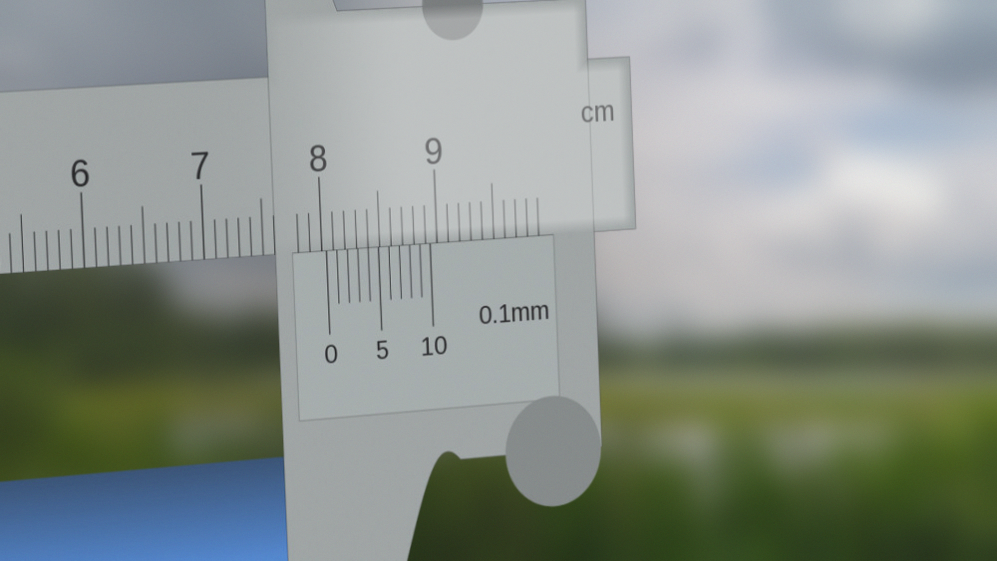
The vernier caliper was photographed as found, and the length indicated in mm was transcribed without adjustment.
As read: 80.4 mm
